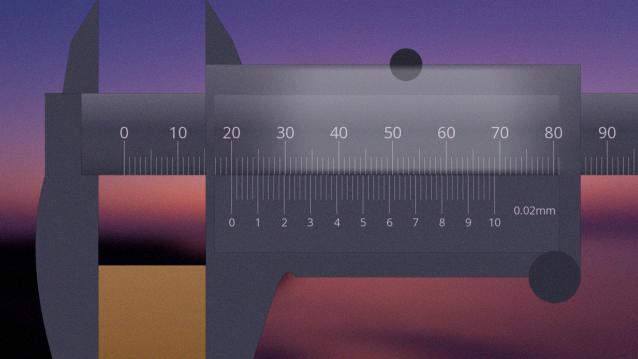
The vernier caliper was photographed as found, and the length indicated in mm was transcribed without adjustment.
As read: 20.0 mm
